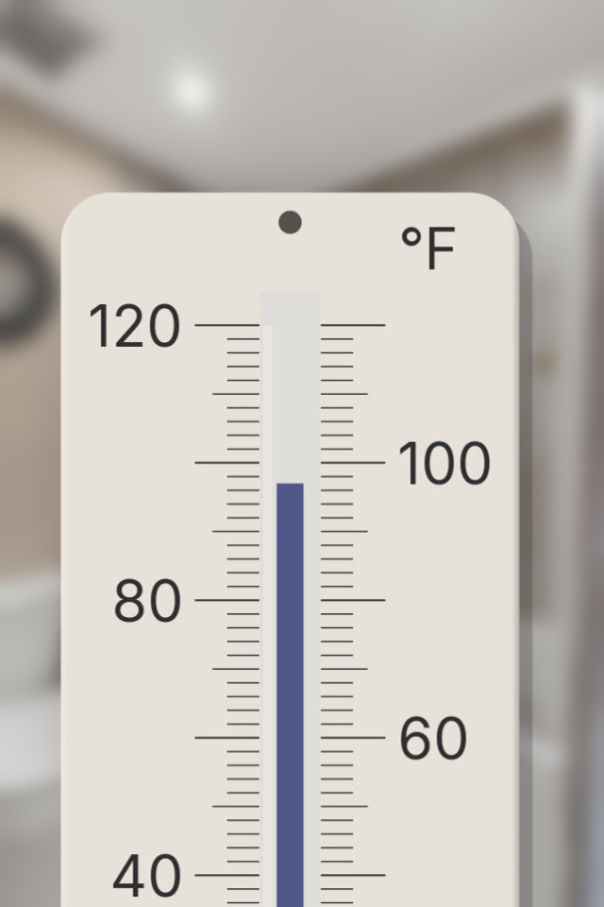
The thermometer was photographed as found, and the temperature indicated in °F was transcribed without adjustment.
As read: 97 °F
